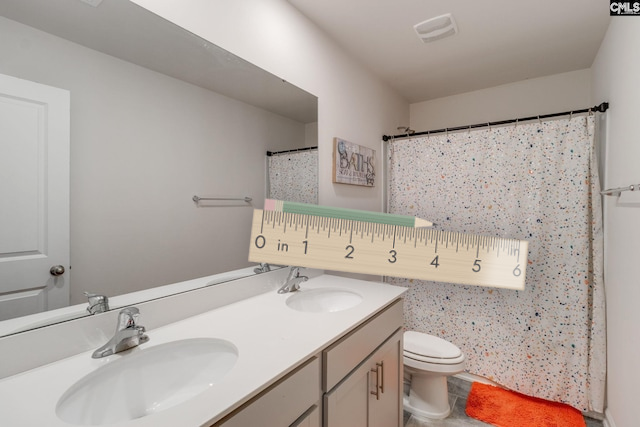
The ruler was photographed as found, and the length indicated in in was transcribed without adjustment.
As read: 4 in
